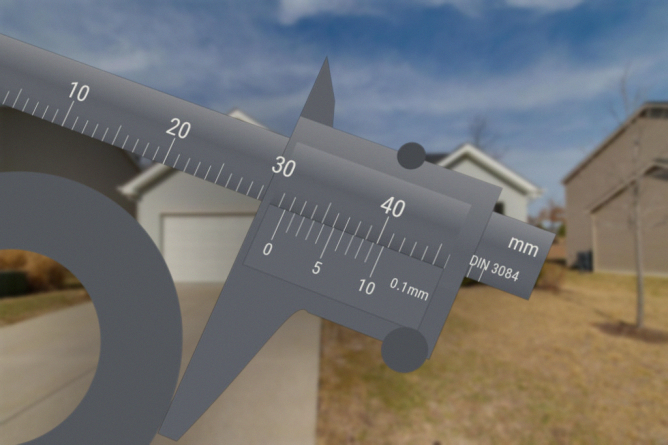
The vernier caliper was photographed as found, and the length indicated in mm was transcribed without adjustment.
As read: 31.6 mm
